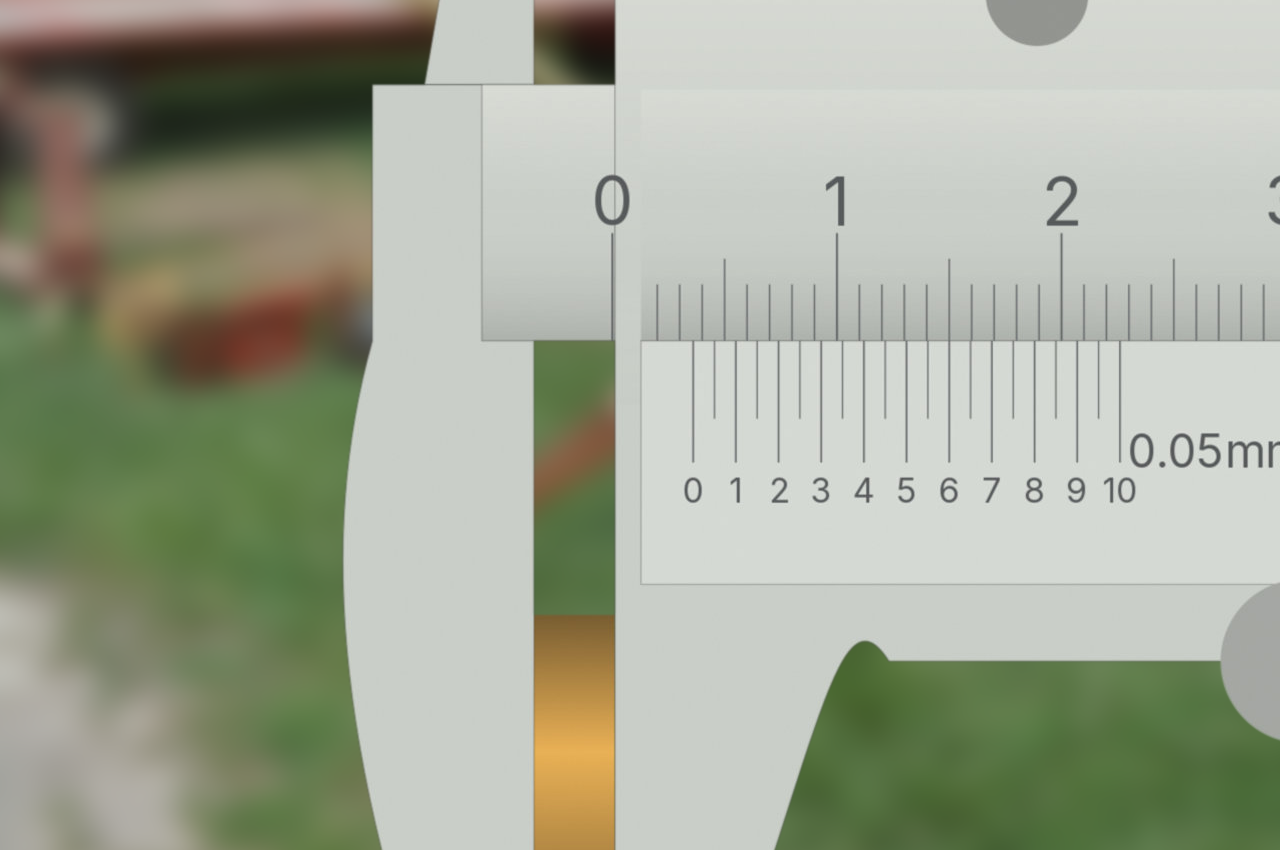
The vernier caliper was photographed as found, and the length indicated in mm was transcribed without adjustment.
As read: 3.6 mm
